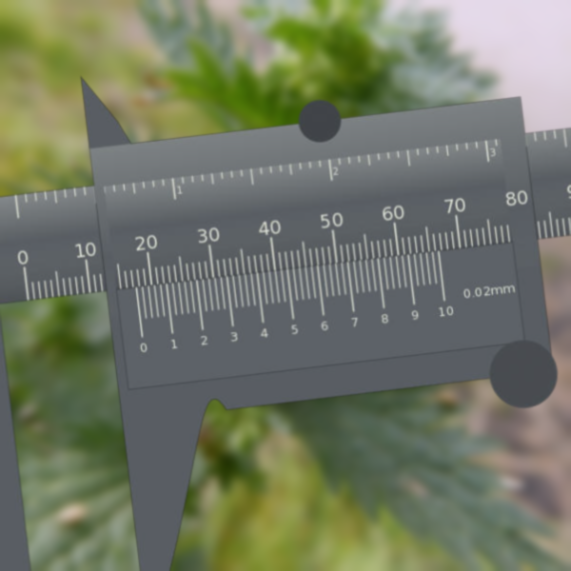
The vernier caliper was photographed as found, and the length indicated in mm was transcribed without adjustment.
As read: 17.5 mm
